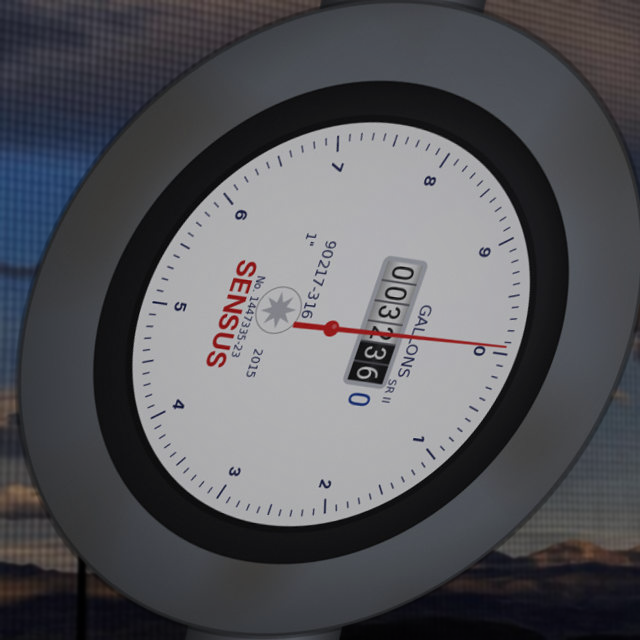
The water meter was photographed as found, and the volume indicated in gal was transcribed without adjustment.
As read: 32359.9 gal
